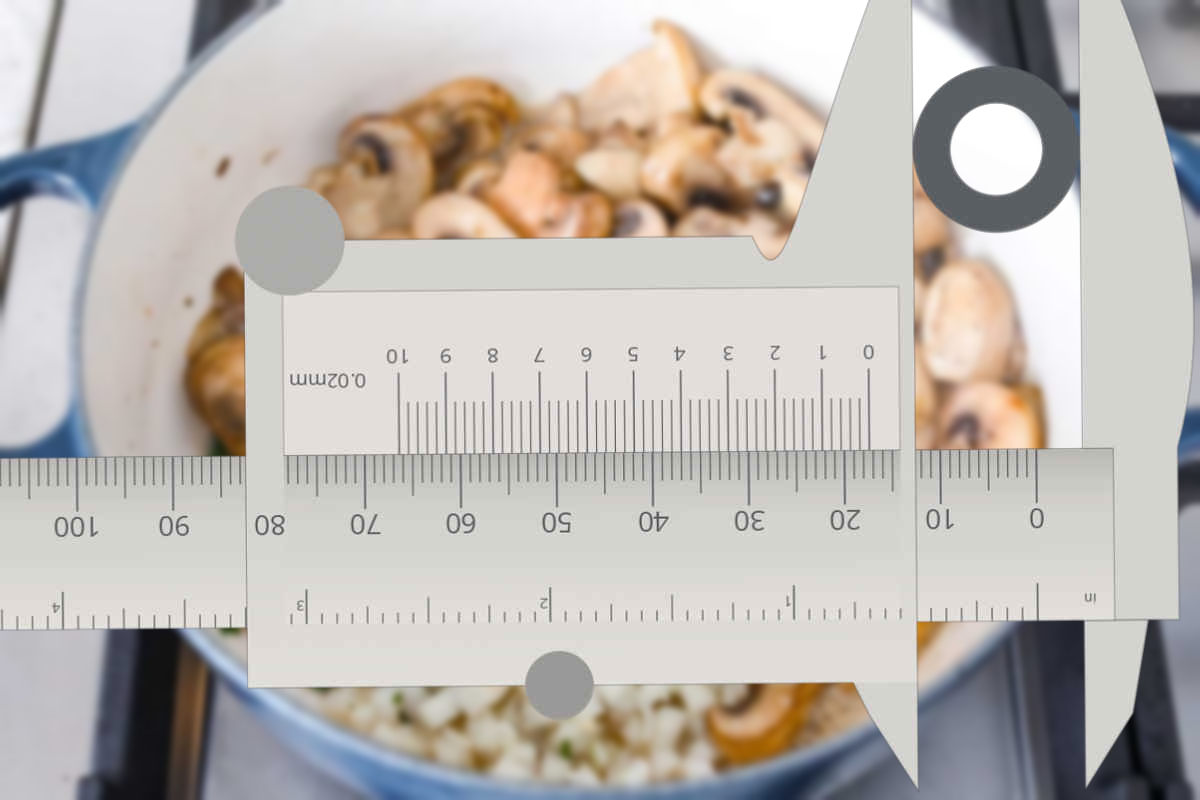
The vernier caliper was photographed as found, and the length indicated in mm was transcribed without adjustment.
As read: 17.4 mm
